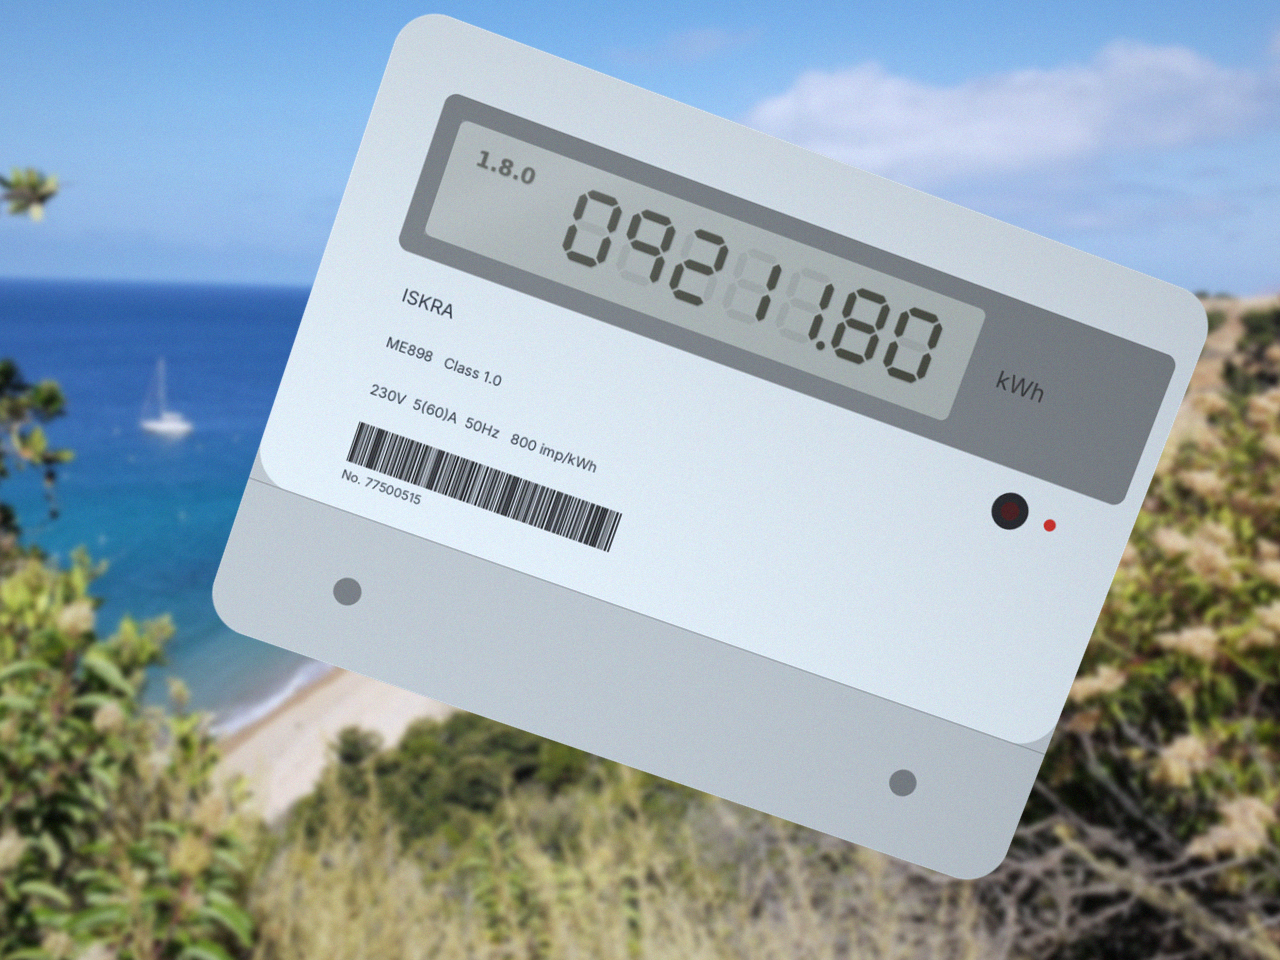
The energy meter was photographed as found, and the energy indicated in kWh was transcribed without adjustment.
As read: 9211.80 kWh
